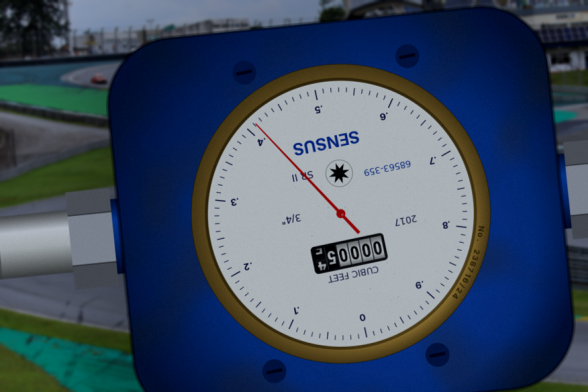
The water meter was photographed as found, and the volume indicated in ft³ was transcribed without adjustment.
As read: 54.41 ft³
